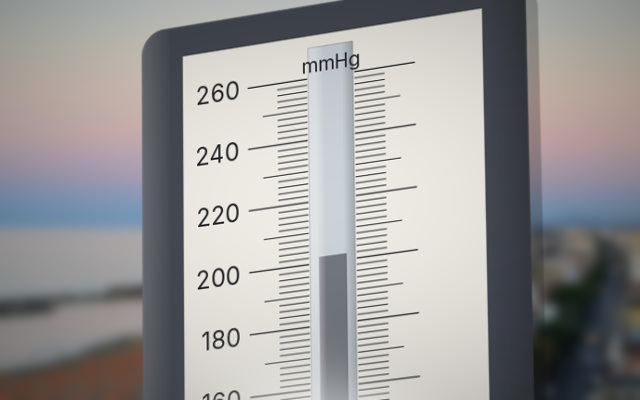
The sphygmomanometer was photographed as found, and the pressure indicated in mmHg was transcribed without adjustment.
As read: 202 mmHg
